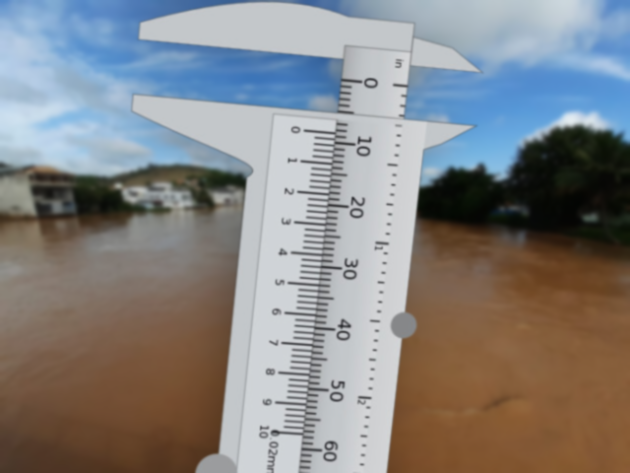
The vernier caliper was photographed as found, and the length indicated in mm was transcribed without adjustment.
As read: 8.5 mm
